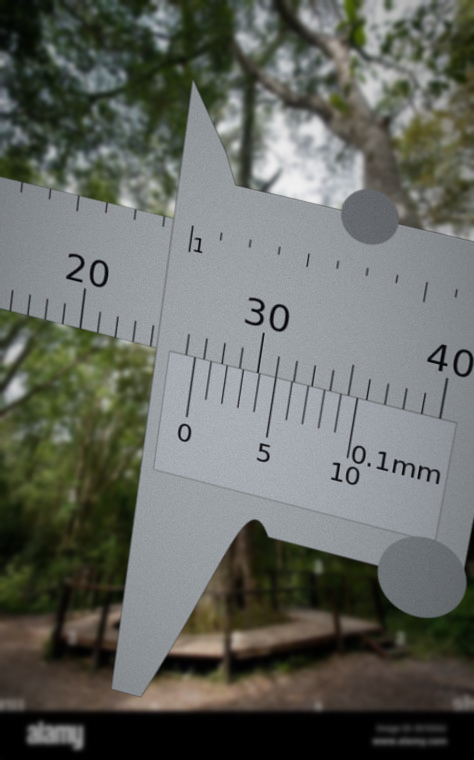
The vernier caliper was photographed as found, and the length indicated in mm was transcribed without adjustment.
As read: 26.5 mm
